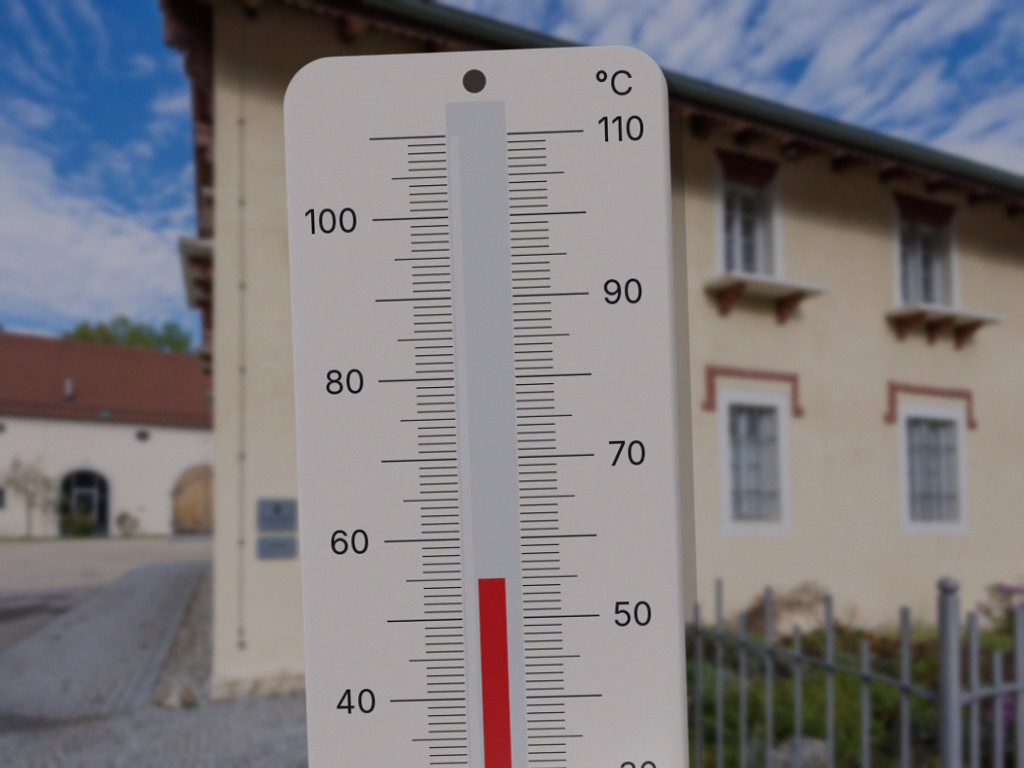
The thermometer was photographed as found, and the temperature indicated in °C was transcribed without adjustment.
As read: 55 °C
